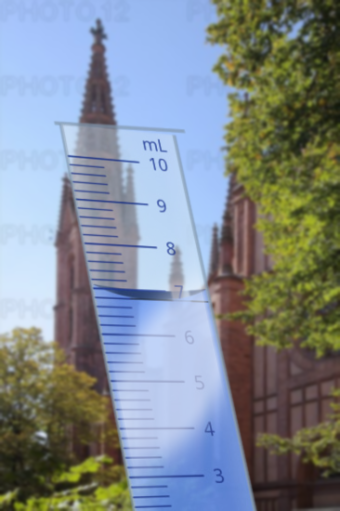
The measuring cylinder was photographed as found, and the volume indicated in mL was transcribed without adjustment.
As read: 6.8 mL
